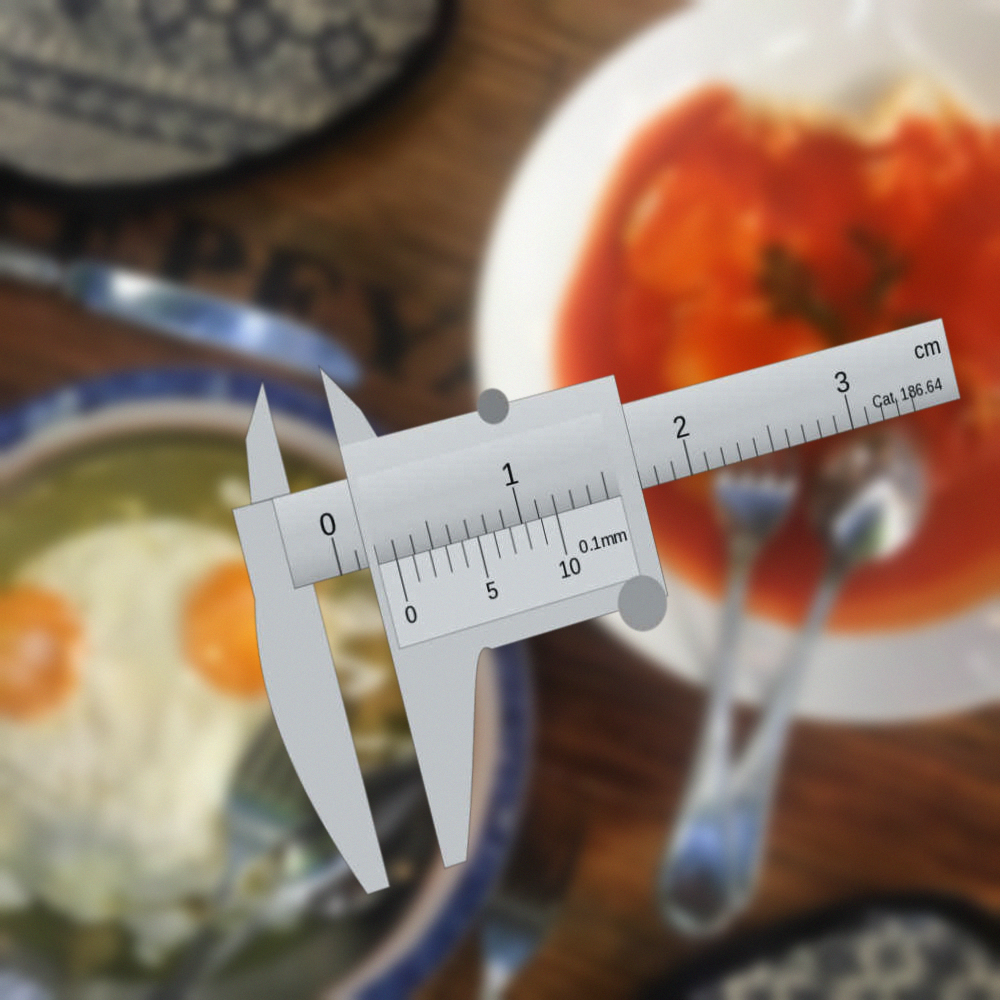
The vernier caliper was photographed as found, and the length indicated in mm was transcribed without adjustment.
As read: 3.0 mm
